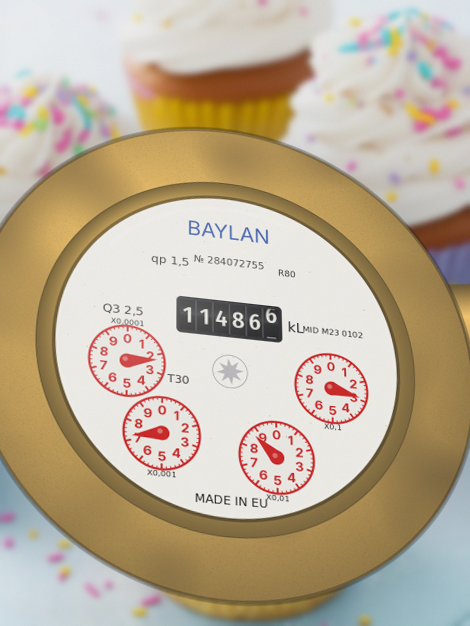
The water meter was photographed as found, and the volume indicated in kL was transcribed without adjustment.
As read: 114866.2872 kL
